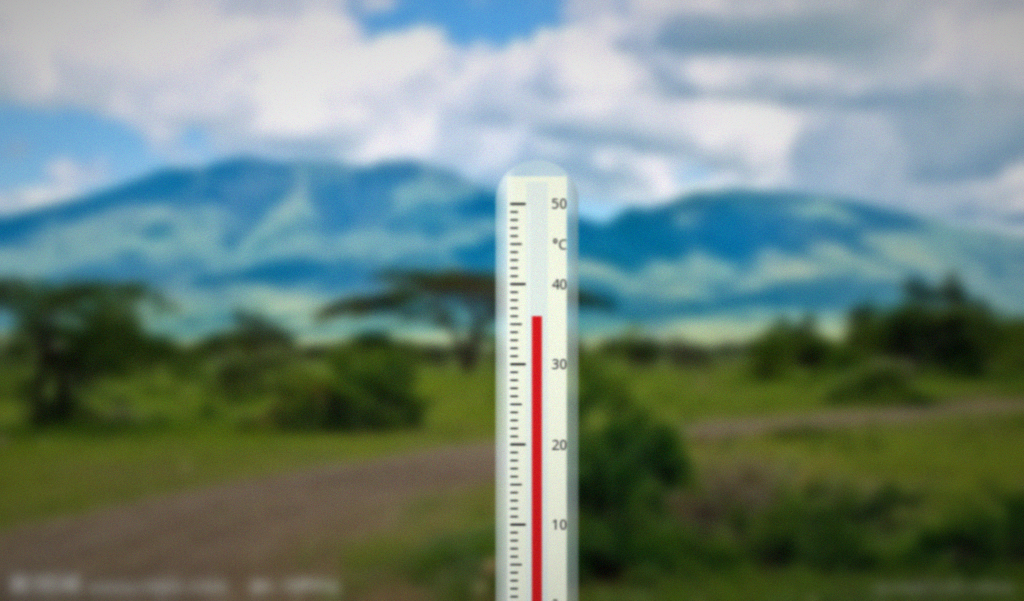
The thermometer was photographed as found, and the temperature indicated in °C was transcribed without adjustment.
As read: 36 °C
